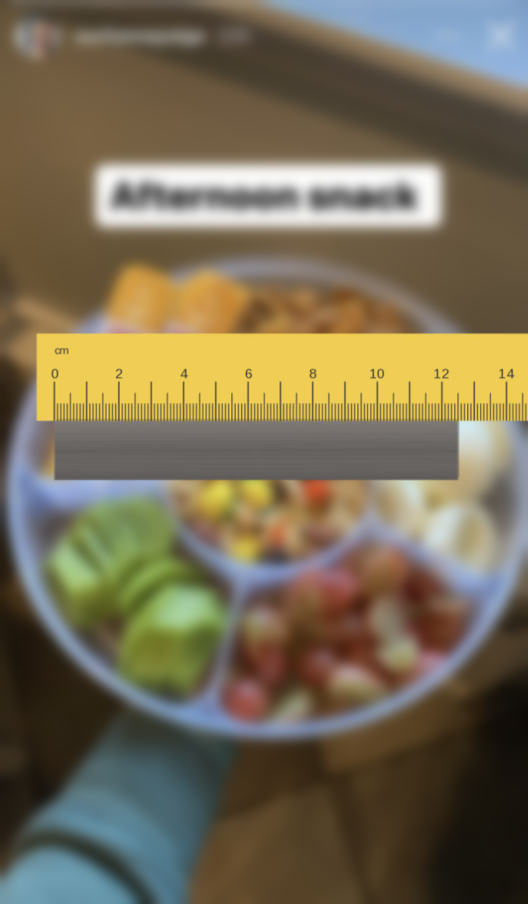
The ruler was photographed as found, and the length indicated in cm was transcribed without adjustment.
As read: 12.5 cm
